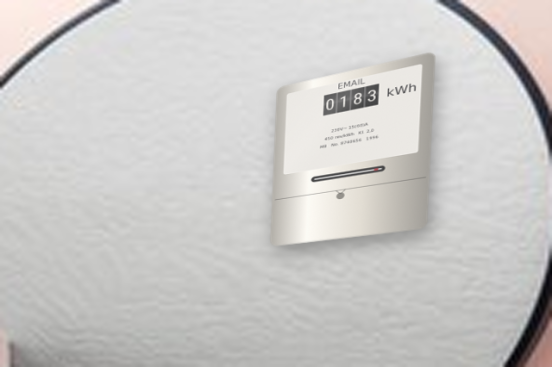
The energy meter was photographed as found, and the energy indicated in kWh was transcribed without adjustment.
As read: 183 kWh
